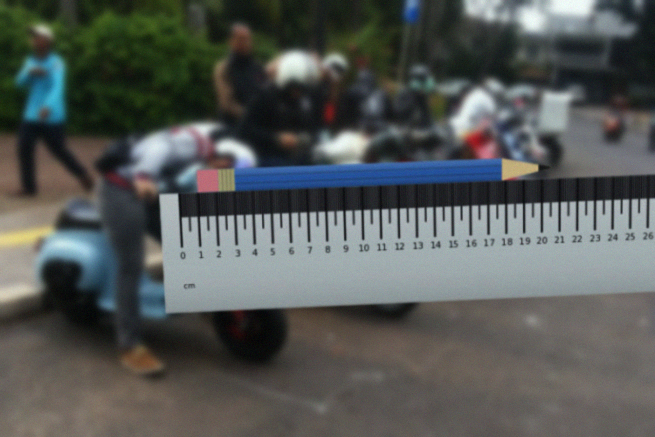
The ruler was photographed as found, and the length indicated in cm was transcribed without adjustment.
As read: 19.5 cm
